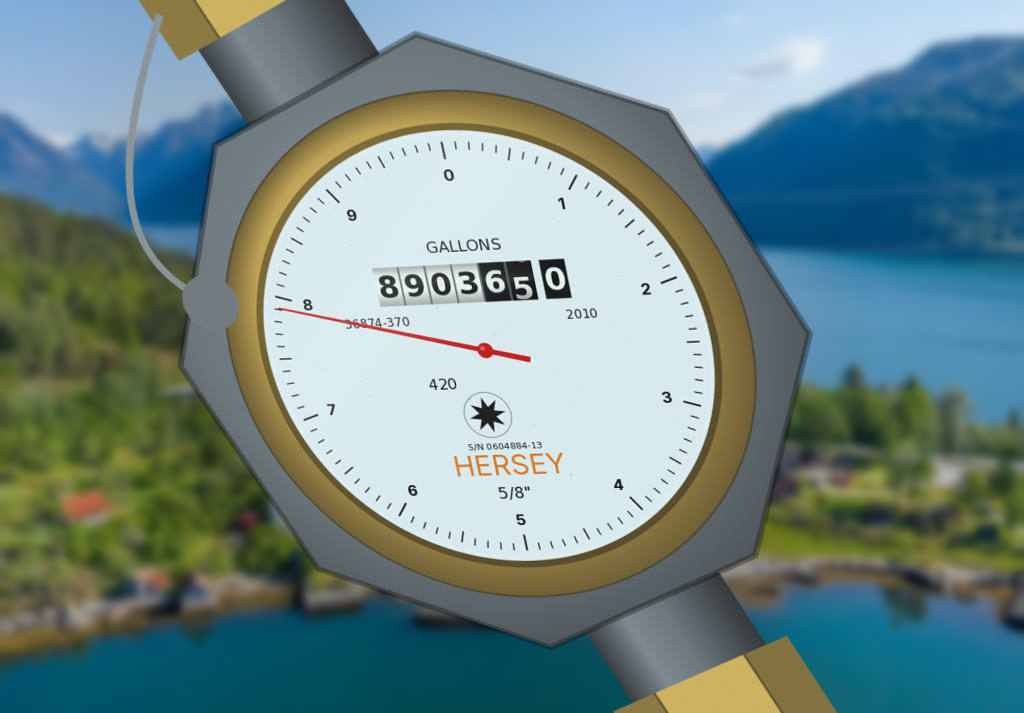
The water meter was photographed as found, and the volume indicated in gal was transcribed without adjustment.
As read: 8903647.9 gal
